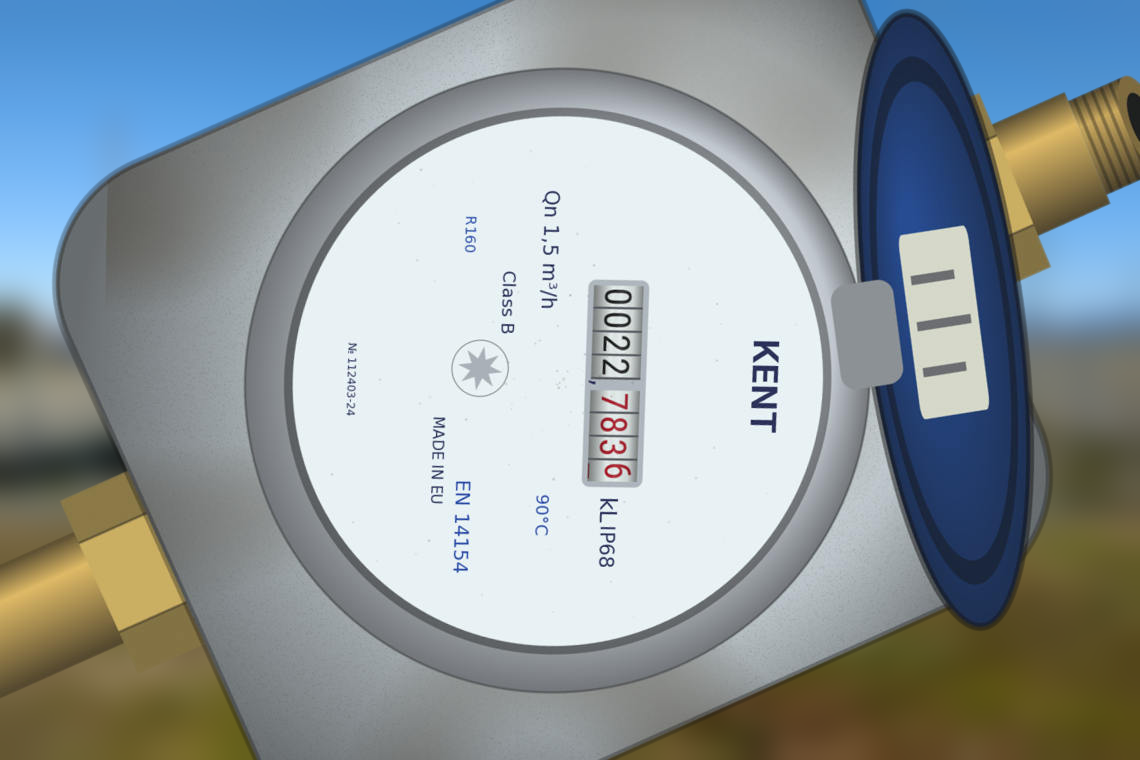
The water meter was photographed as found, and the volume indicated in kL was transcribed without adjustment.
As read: 22.7836 kL
